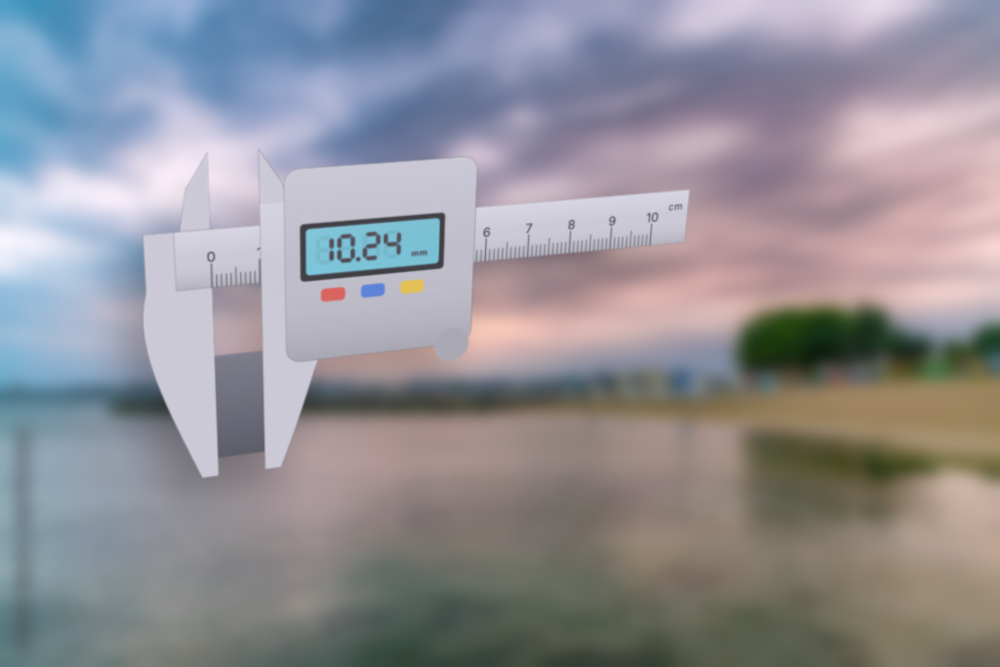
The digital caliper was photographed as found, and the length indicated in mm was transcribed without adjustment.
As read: 10.24 mm
